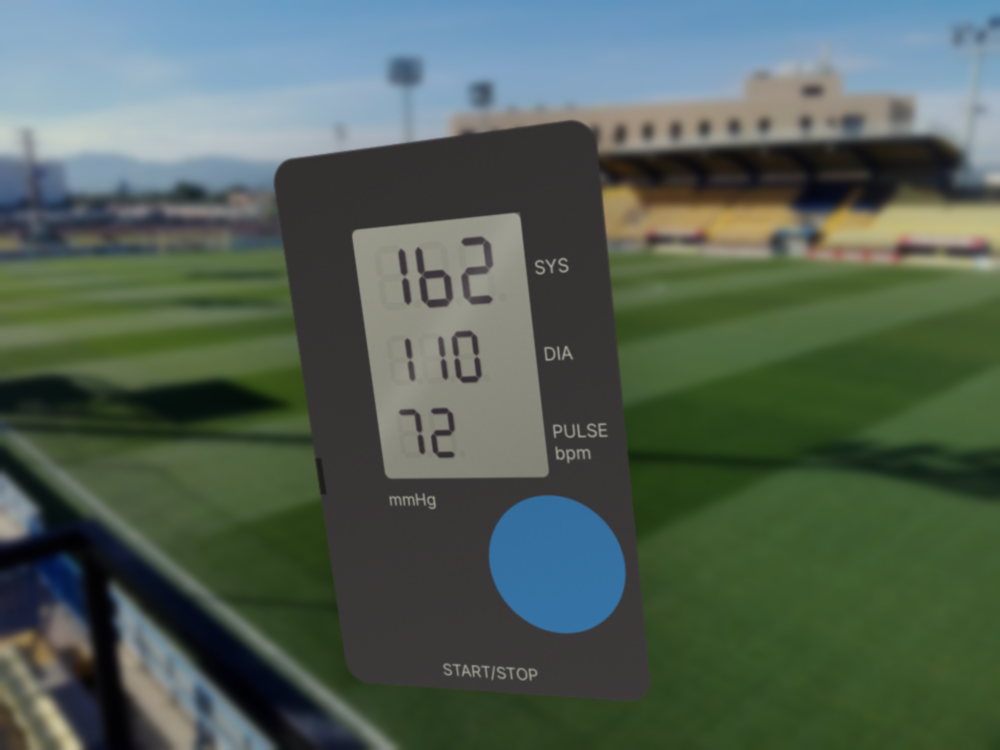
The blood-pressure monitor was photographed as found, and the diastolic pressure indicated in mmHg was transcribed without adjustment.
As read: 110 mmHg
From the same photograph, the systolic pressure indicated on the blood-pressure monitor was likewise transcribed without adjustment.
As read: 162 mmHg
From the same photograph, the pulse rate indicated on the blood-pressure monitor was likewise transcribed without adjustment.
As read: 72 bpm
